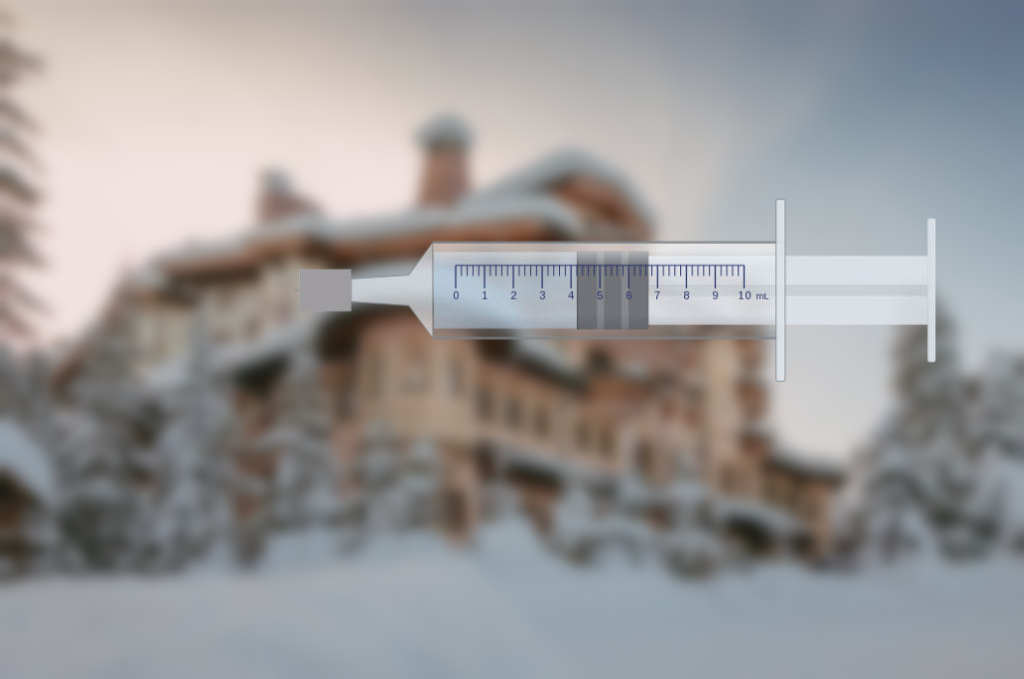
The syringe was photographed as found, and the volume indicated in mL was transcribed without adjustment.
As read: 4.2 mL
